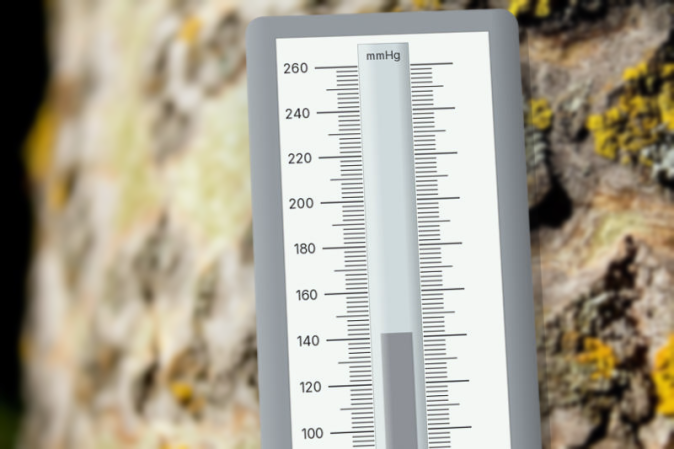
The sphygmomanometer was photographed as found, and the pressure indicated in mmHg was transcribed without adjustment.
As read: 142 mmHg
